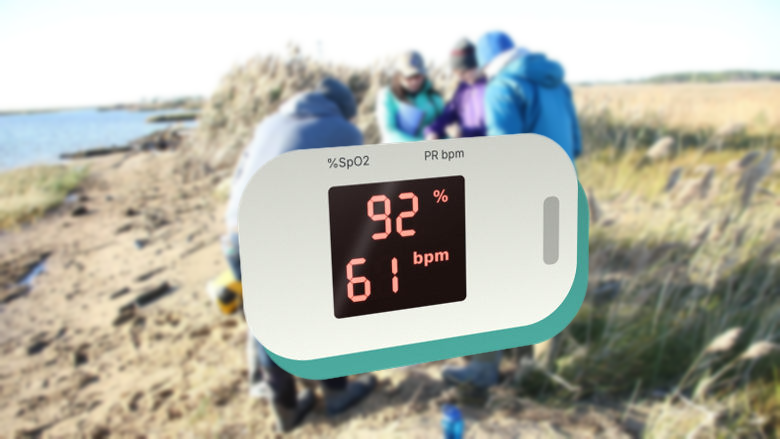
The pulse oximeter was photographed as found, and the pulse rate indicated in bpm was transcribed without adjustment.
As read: 61 bpm
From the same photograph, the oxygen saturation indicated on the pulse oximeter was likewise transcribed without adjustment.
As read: 92 %
